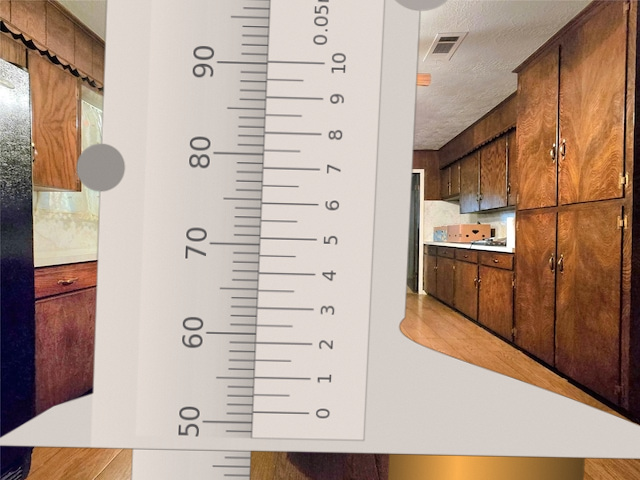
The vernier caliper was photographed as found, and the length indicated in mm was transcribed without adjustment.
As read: 51.2 mm
